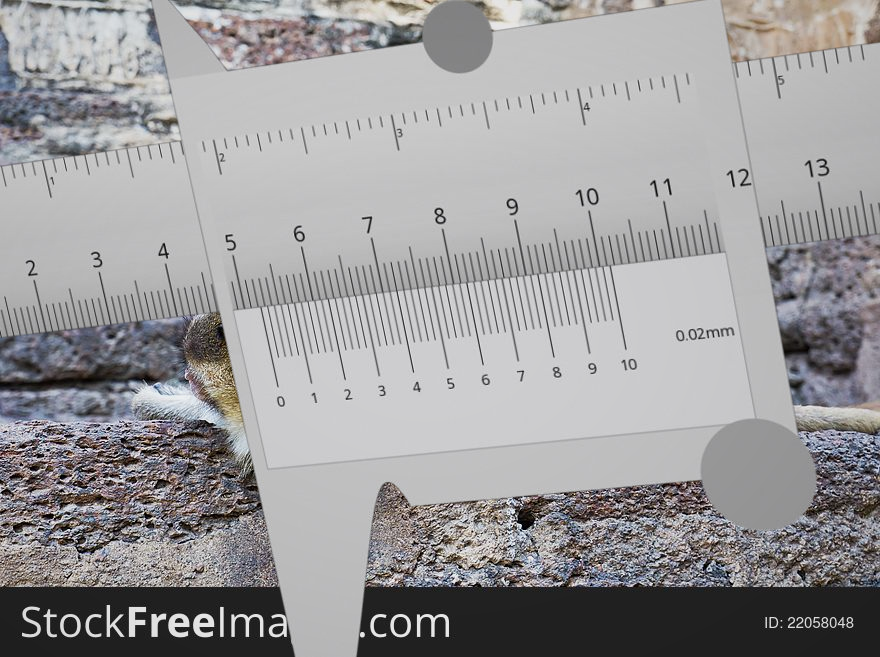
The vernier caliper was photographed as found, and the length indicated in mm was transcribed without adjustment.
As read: 52.4 mm
